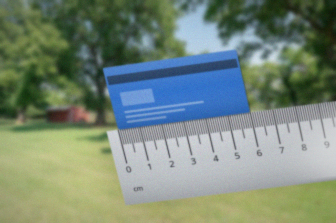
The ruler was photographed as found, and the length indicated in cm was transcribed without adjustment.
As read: 6 cm
